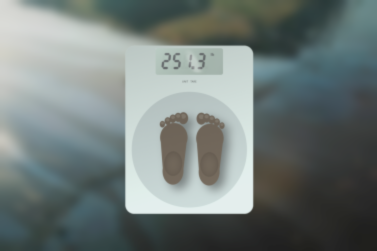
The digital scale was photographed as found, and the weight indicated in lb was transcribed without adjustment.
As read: 251.3 lb
